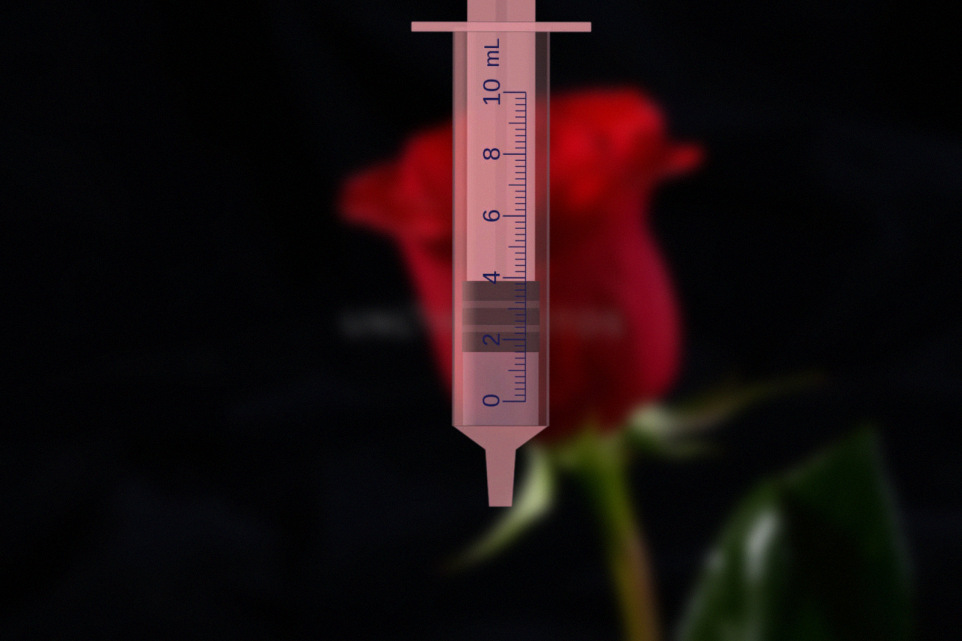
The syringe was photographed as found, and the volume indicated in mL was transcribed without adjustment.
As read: 1.6 mL
